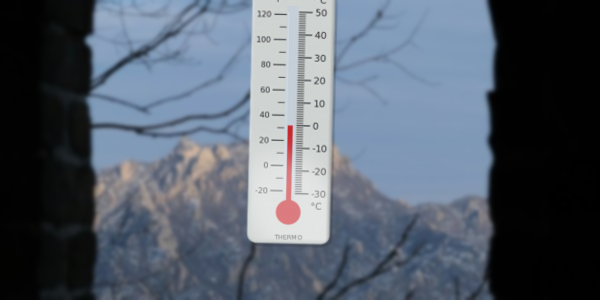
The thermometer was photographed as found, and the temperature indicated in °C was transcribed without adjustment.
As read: 0 °C
